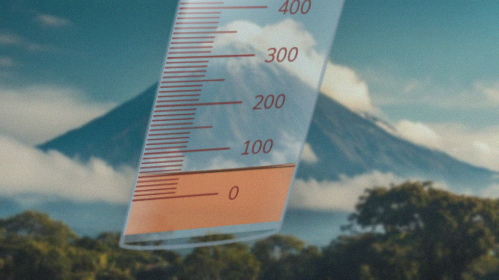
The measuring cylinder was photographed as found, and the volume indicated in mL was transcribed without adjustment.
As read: 50 mL
